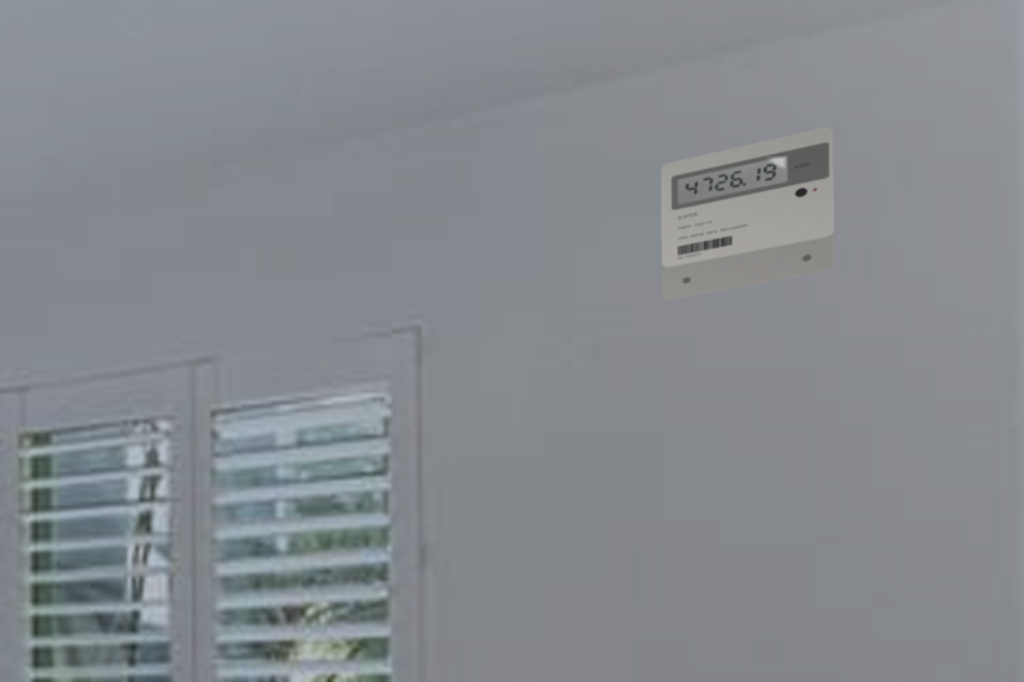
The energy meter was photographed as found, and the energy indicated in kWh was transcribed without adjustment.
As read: 4726.19 kWh
